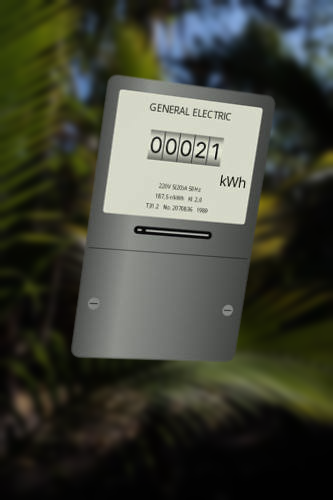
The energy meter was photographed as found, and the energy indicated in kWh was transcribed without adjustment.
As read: 21 kWh
